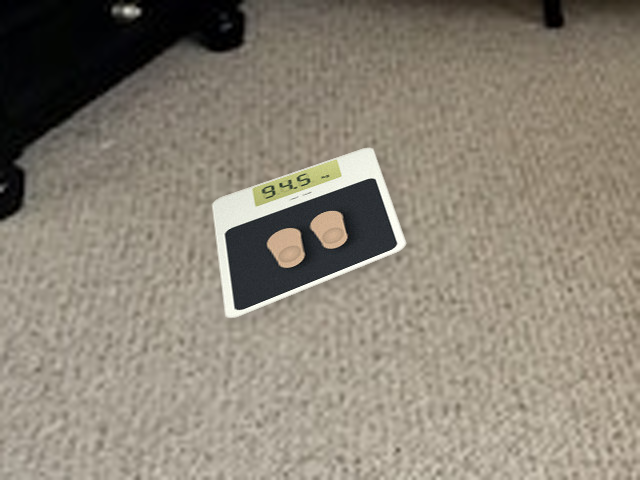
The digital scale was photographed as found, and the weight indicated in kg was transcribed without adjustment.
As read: 94.5 kg
